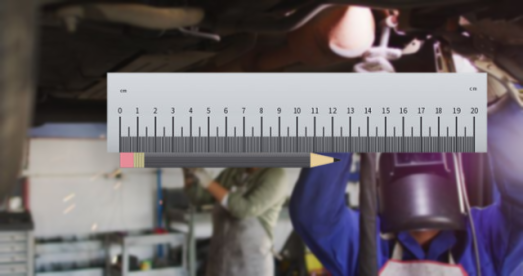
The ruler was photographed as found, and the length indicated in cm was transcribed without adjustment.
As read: 12.5 cm
